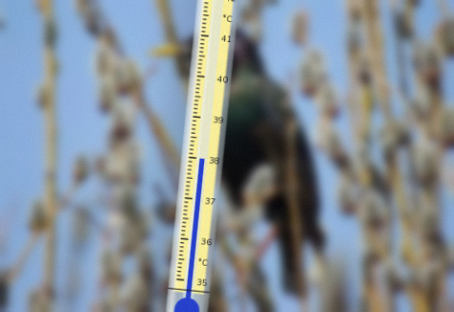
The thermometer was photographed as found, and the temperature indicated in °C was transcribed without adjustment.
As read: 38 °C
